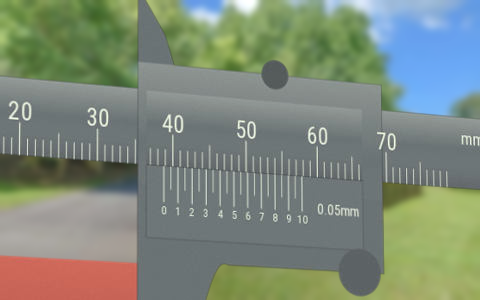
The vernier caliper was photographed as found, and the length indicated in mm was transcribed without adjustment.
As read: 38.8 mm
